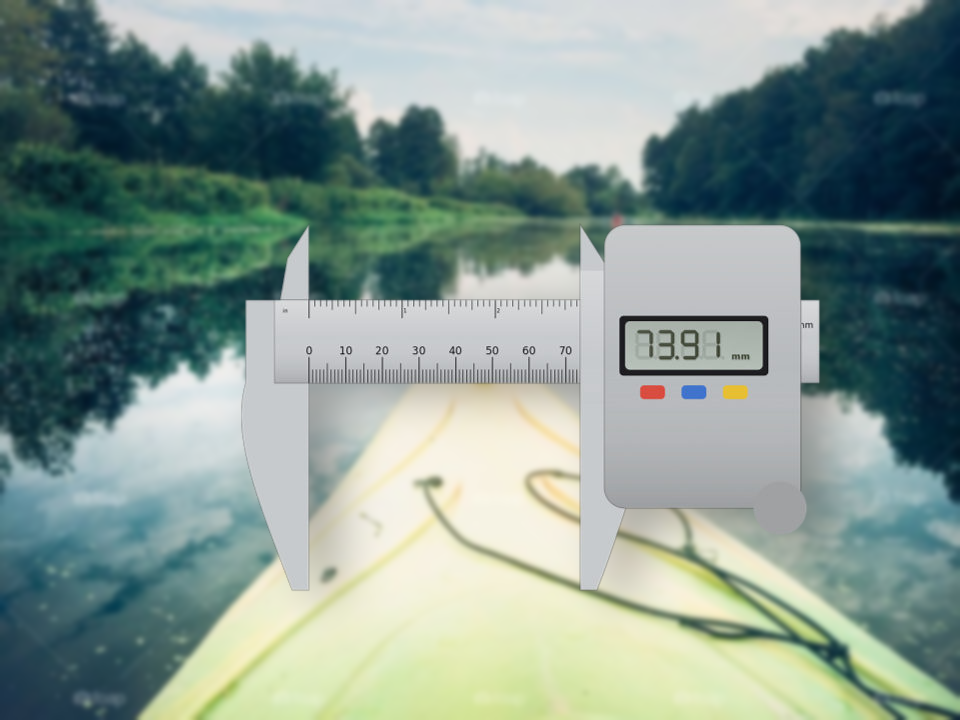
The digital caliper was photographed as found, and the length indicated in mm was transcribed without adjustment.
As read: 73.91 mm
